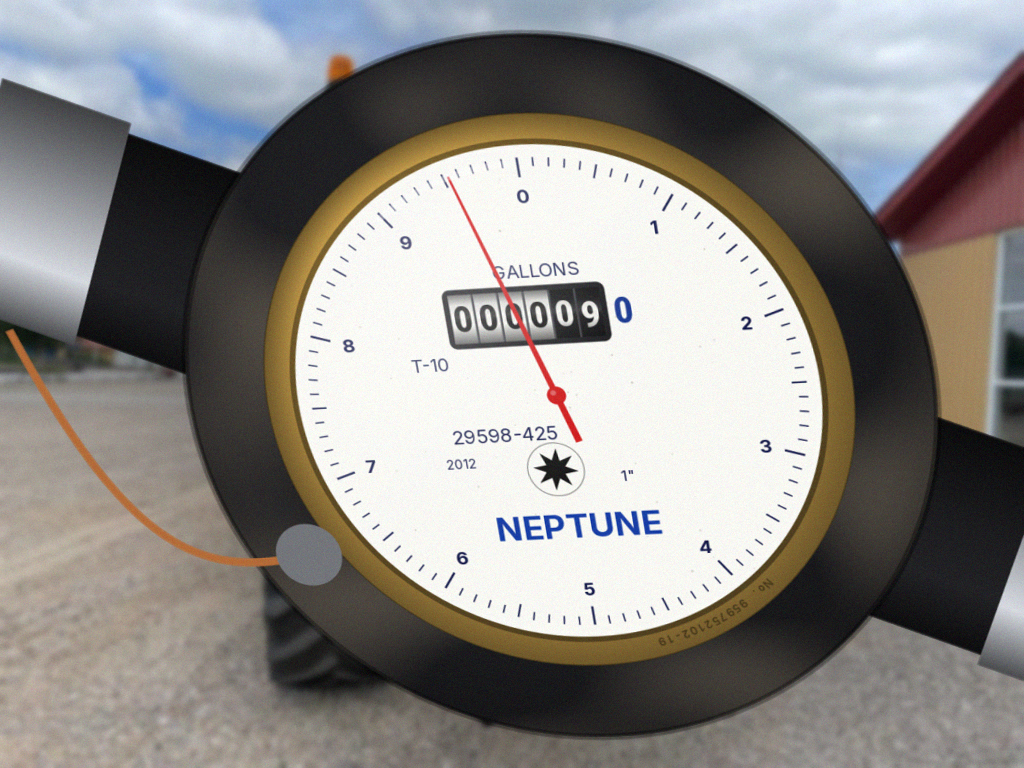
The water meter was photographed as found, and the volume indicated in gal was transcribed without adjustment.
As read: 89.5 gal
